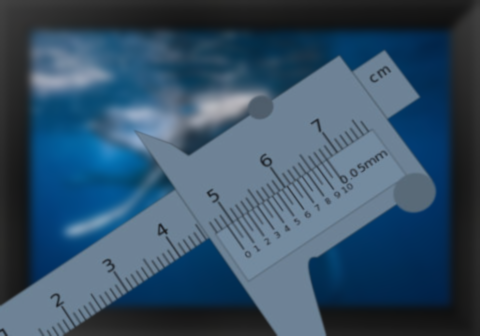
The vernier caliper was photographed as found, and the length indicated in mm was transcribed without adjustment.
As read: 49.0 mm
